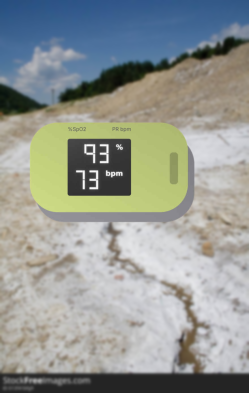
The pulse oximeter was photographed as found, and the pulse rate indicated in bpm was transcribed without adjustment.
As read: 73 bpm
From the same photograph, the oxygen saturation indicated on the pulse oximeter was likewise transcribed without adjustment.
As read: 93 %
